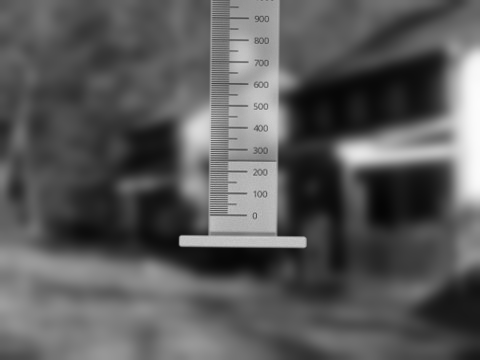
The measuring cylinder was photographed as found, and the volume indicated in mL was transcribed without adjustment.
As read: 250 mL
